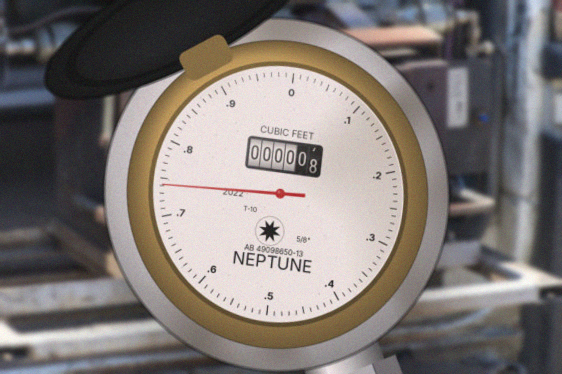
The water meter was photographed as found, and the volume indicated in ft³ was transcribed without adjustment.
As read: 7.74 ft³
